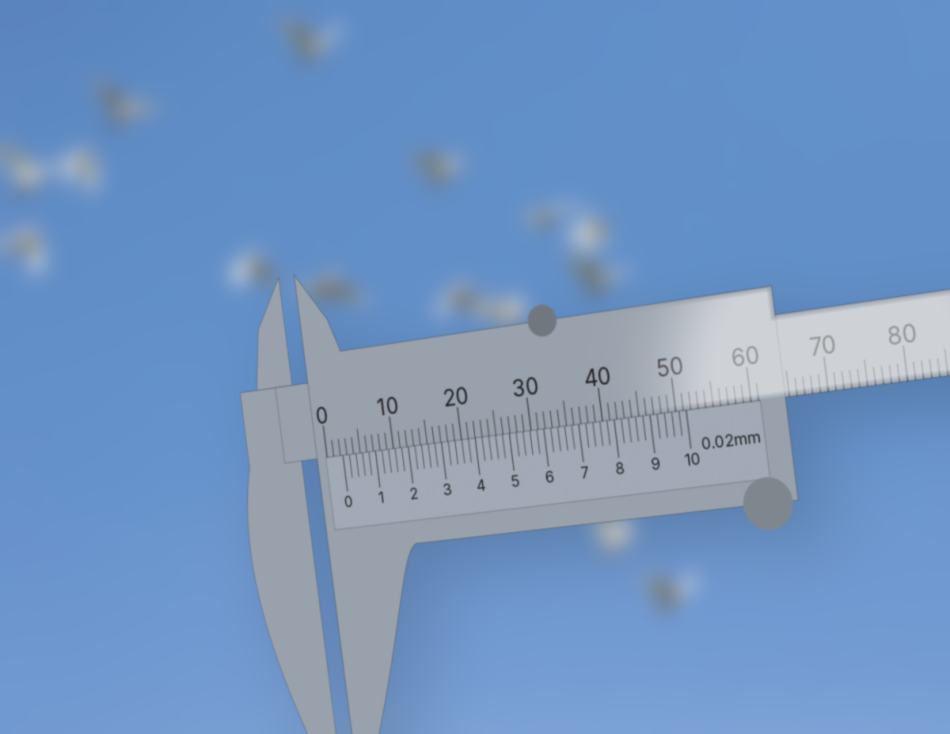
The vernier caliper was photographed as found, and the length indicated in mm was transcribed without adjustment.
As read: 2.4 mm
